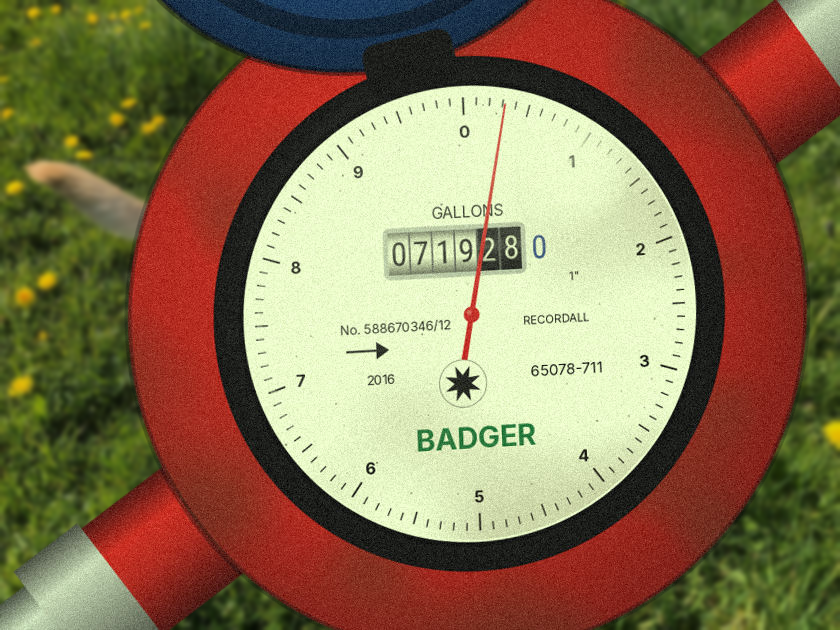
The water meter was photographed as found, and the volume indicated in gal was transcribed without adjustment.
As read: 719280.3 gal
